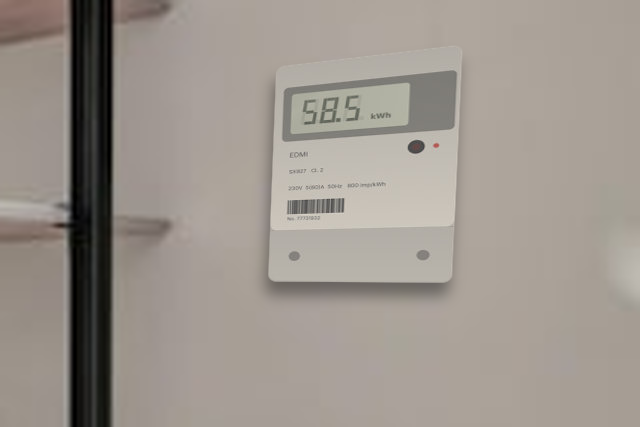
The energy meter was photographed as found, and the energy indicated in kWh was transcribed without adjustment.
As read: 58.5 kWh
